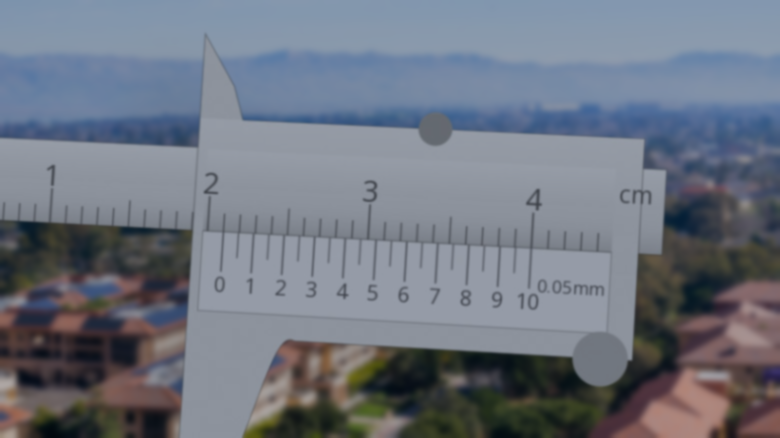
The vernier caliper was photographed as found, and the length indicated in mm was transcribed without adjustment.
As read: 21.0 mm
